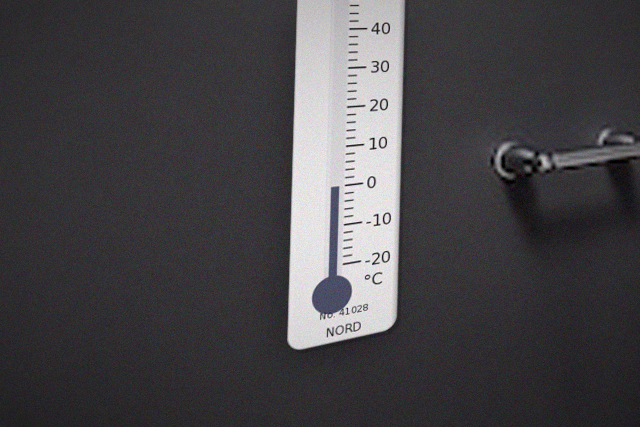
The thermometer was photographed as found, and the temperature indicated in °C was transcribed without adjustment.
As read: 0 °C
